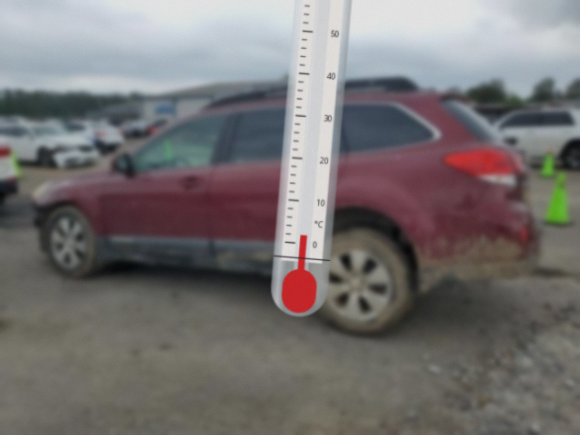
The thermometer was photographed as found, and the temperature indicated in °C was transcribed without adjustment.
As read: 2 °C
